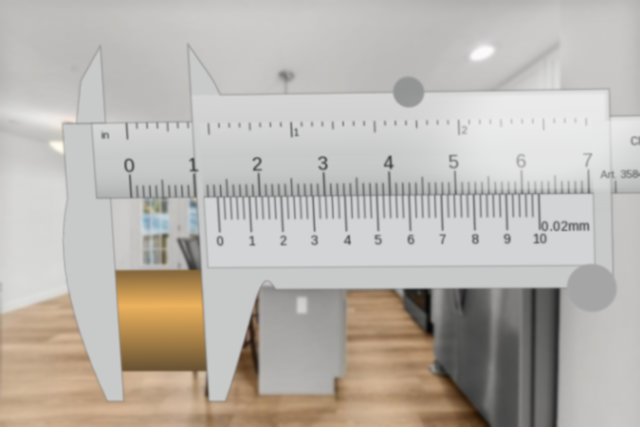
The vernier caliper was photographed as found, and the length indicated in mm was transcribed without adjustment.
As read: 13.5 mm
